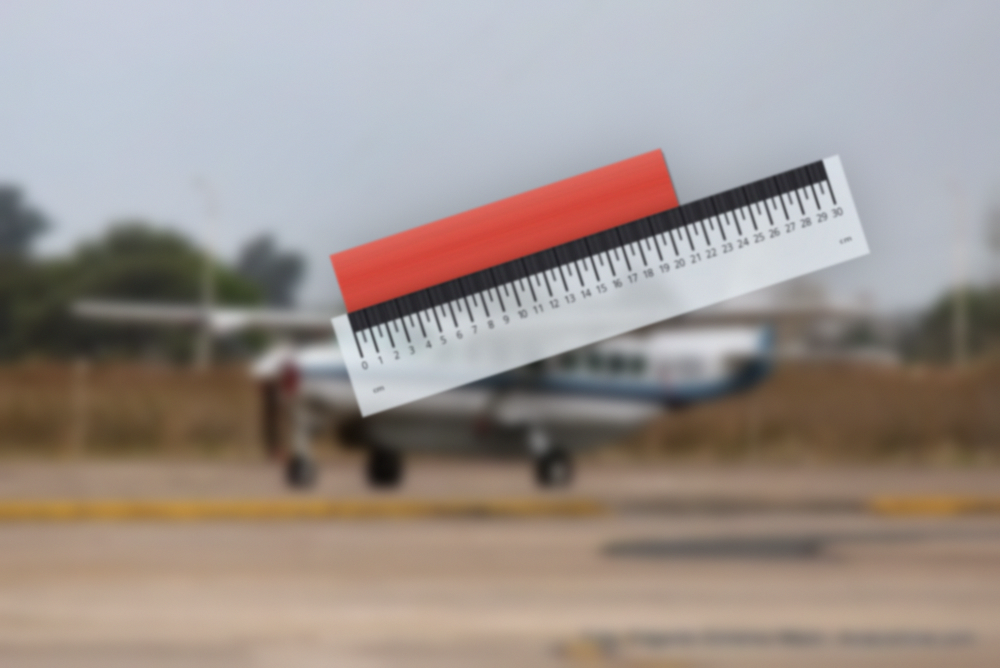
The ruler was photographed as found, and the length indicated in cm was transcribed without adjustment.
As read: 21 cm
